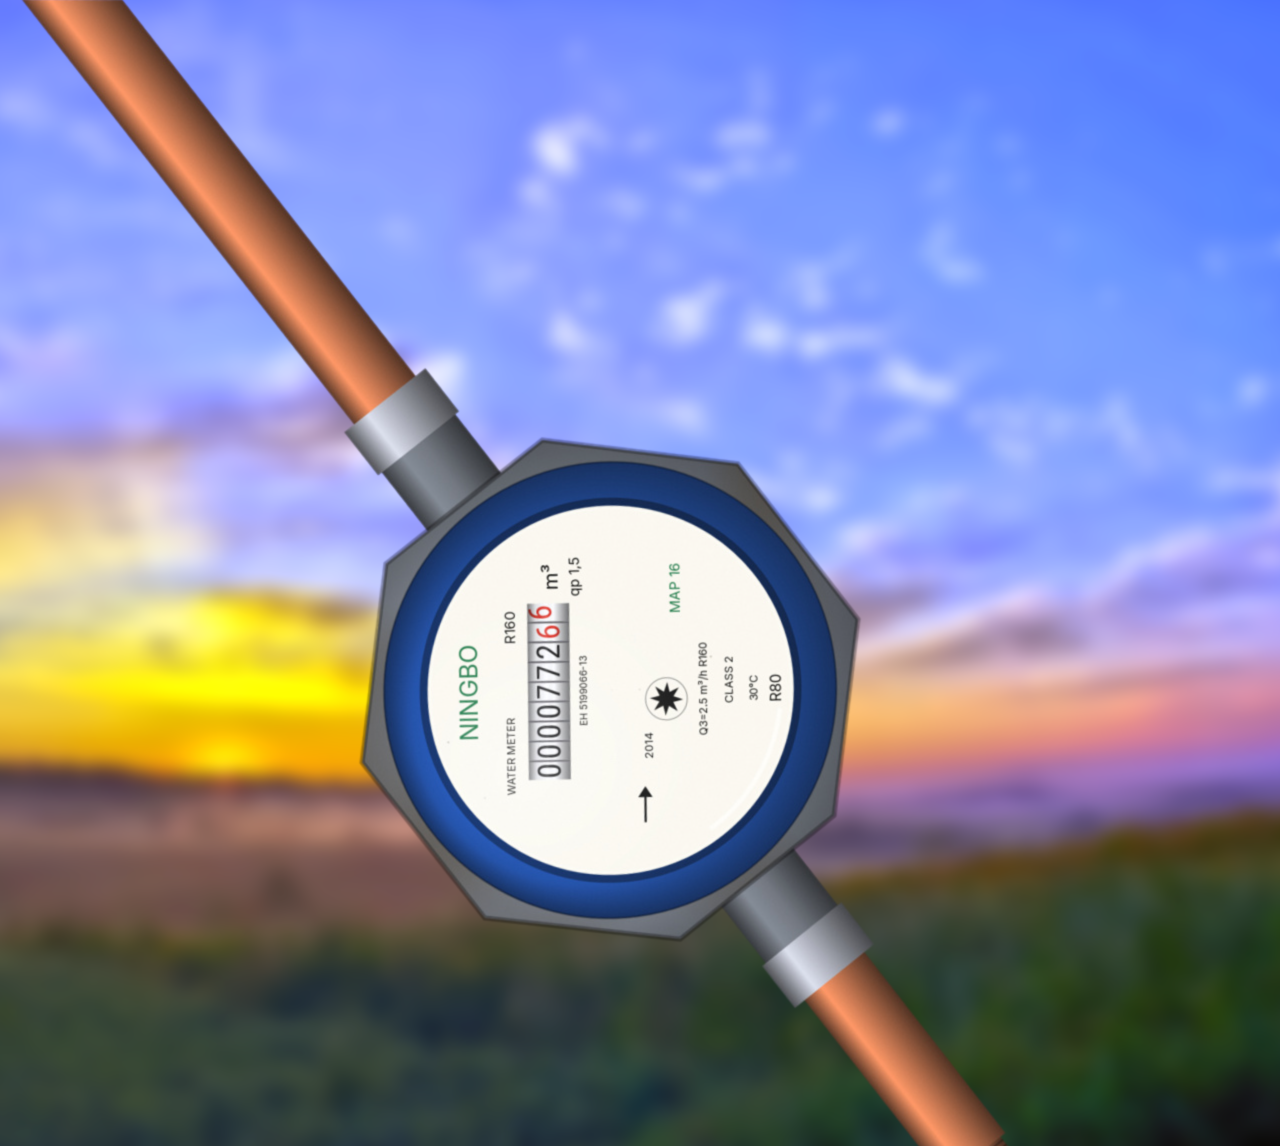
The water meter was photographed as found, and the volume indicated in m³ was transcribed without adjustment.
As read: 772.66 m³
